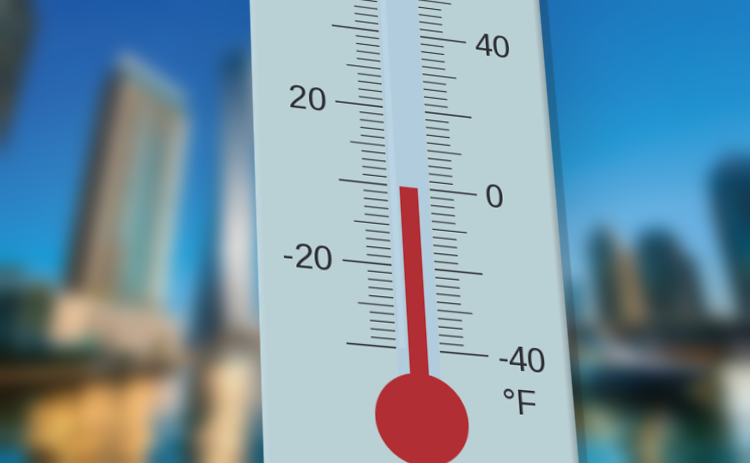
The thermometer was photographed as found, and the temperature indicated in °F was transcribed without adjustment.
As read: 0 °F
